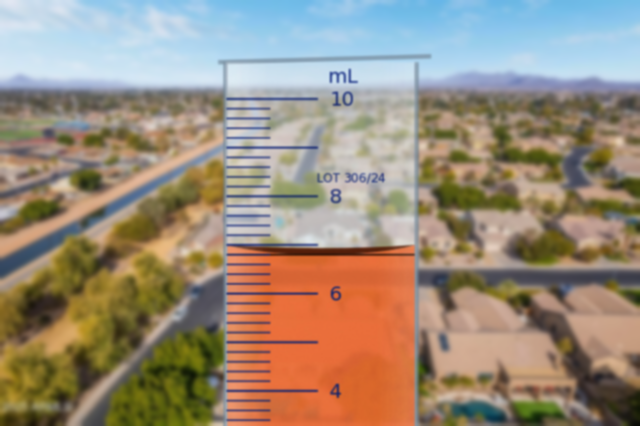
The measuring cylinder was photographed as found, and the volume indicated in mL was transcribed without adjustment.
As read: 6.8 mL
